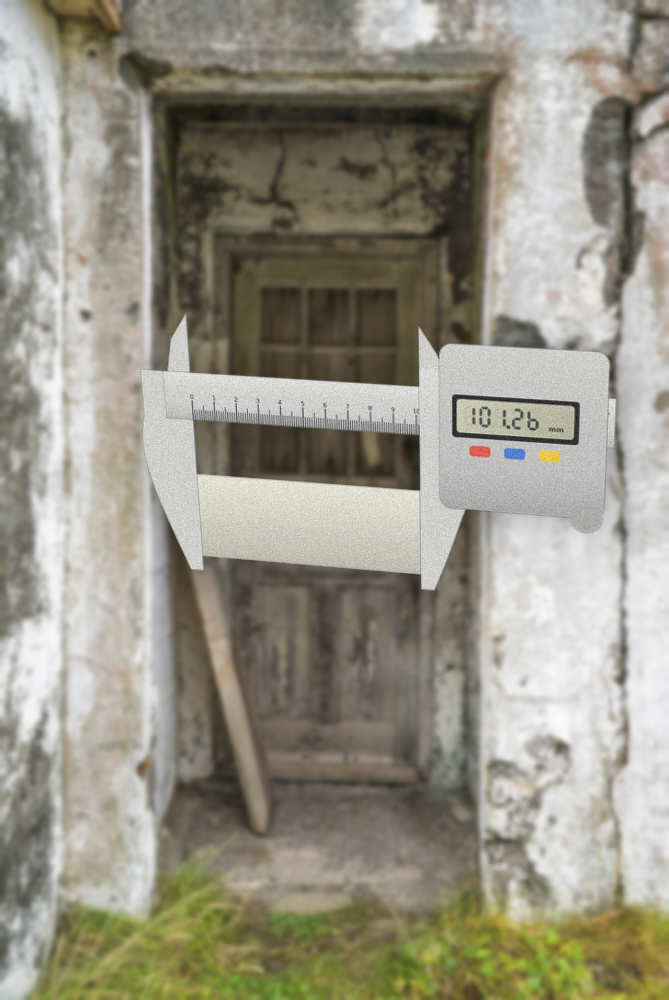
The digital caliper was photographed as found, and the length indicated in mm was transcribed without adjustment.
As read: 101.26 mm
